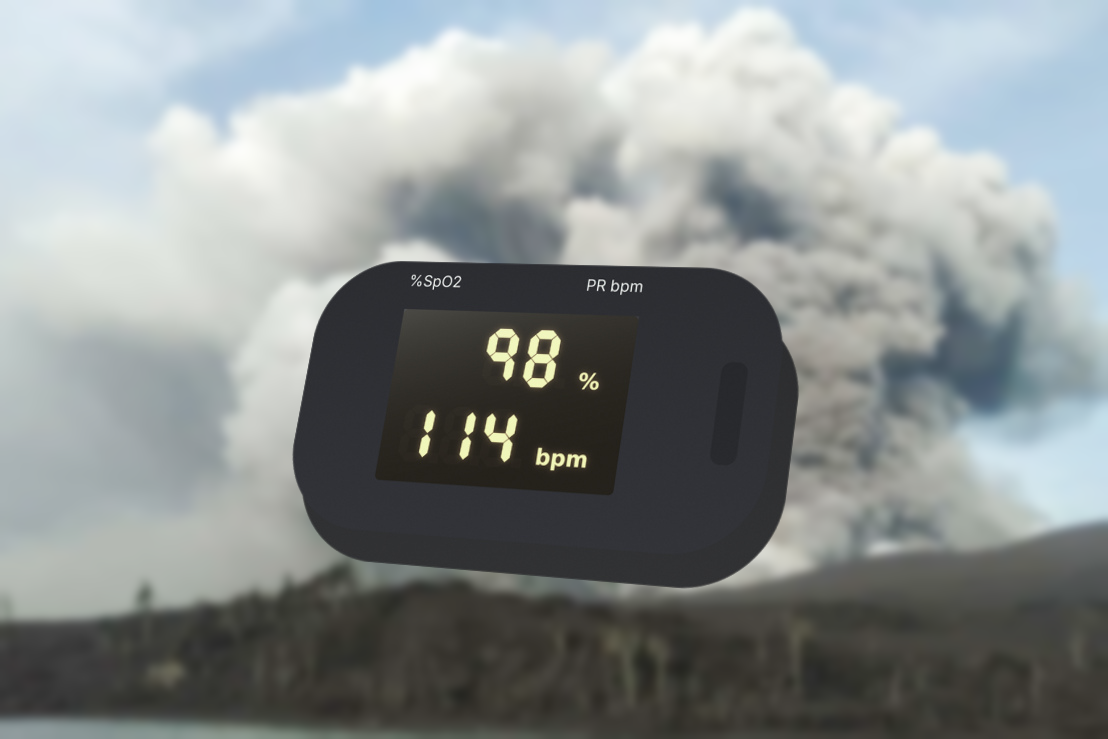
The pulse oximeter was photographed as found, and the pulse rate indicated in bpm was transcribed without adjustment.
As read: 114 bpm
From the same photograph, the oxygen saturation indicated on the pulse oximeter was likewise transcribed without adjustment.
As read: 98 %
